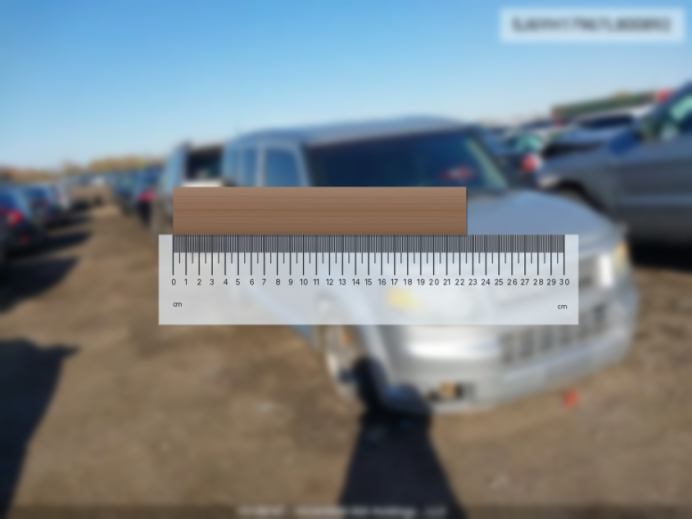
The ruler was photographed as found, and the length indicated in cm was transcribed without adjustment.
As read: 22.5 cm
